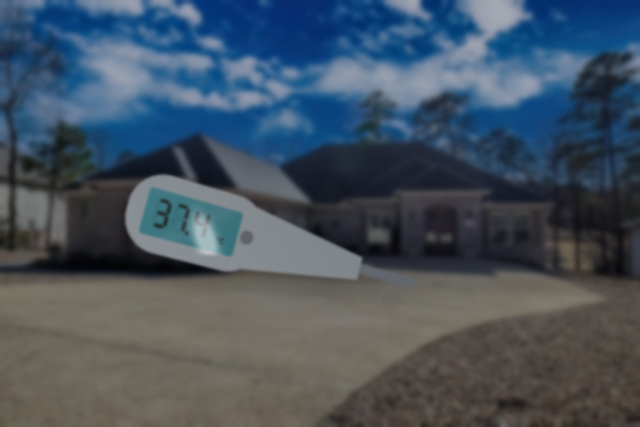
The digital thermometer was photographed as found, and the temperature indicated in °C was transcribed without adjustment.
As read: 37.4 °C
